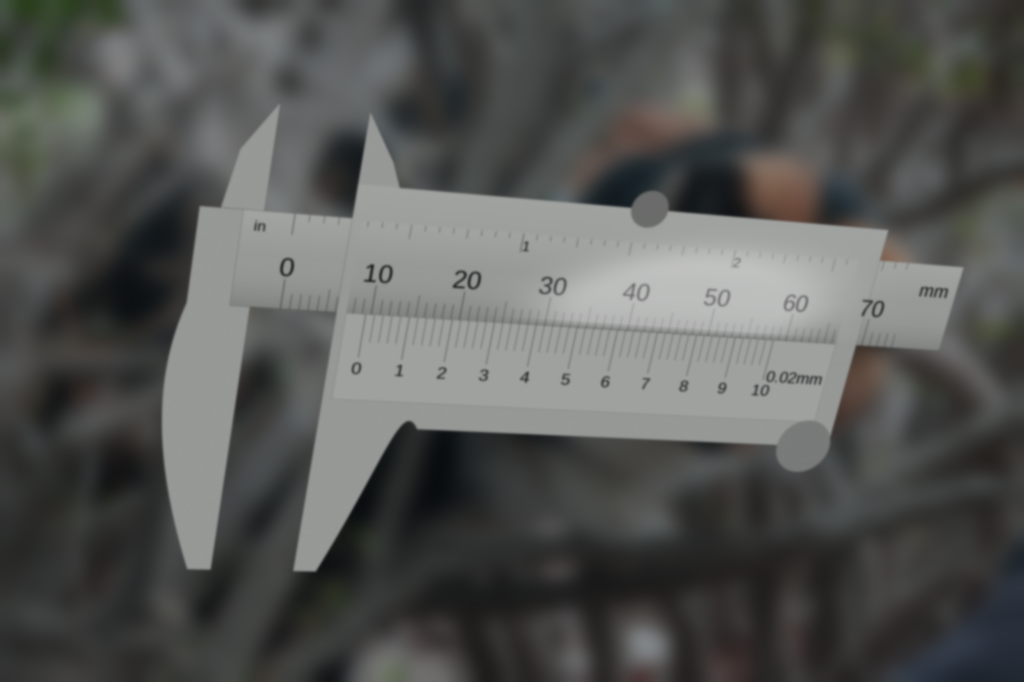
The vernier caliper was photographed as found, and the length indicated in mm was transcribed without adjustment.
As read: 9.4 mm
